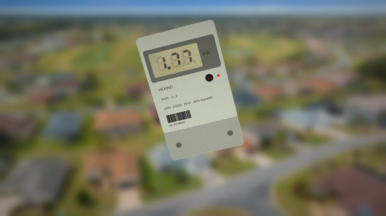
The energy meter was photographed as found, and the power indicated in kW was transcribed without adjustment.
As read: 1.77 kW
